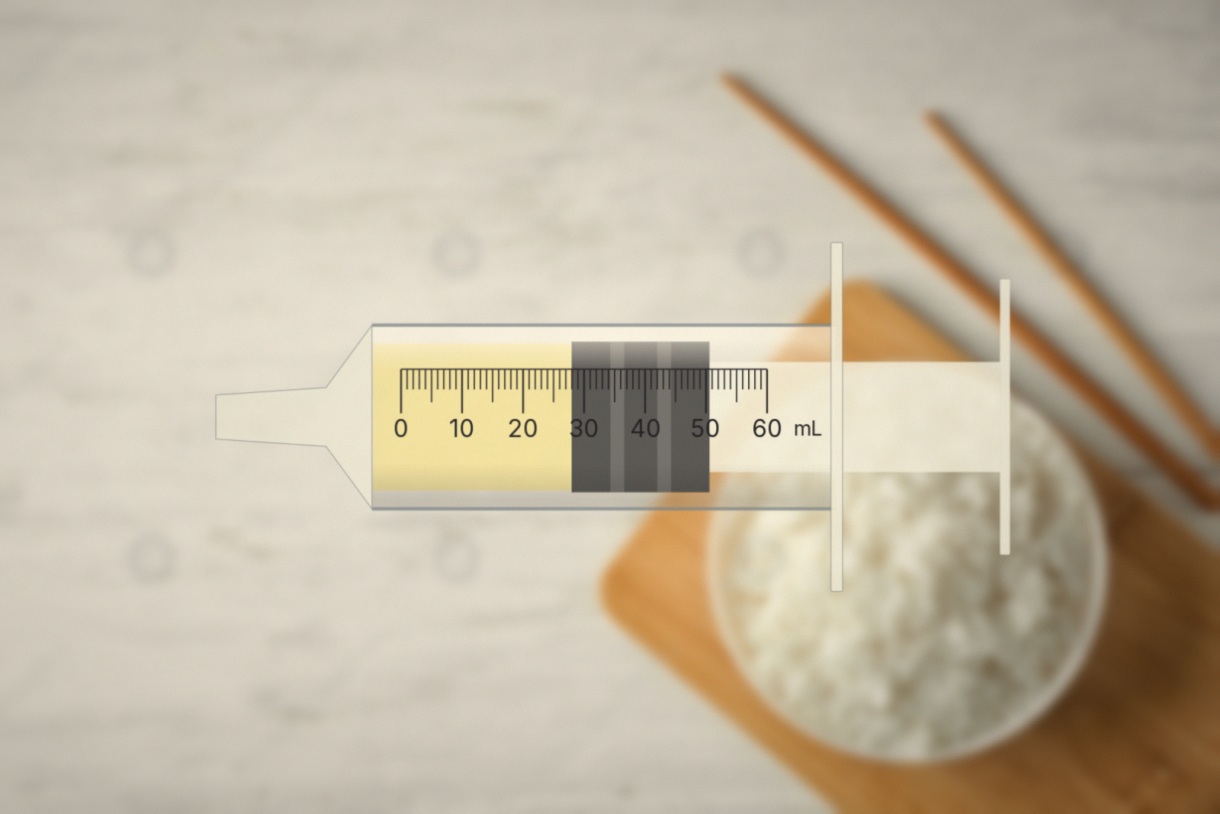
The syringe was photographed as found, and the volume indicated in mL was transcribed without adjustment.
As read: 28 mL
